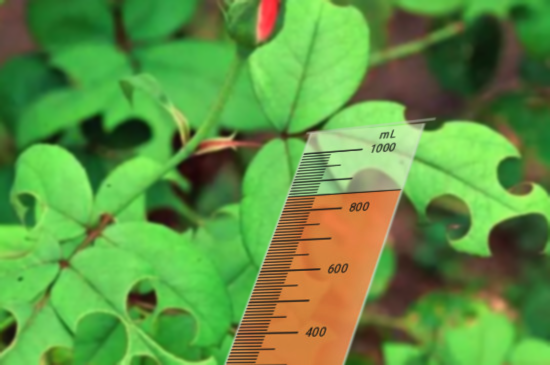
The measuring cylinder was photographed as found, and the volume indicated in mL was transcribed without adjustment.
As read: 850 mL
